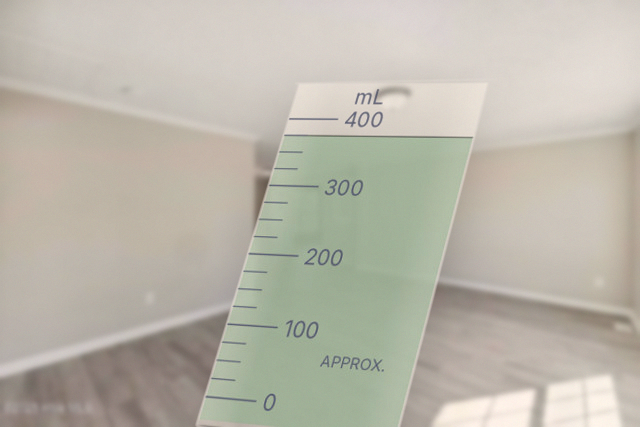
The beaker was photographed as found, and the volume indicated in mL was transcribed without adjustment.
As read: 375 mL
